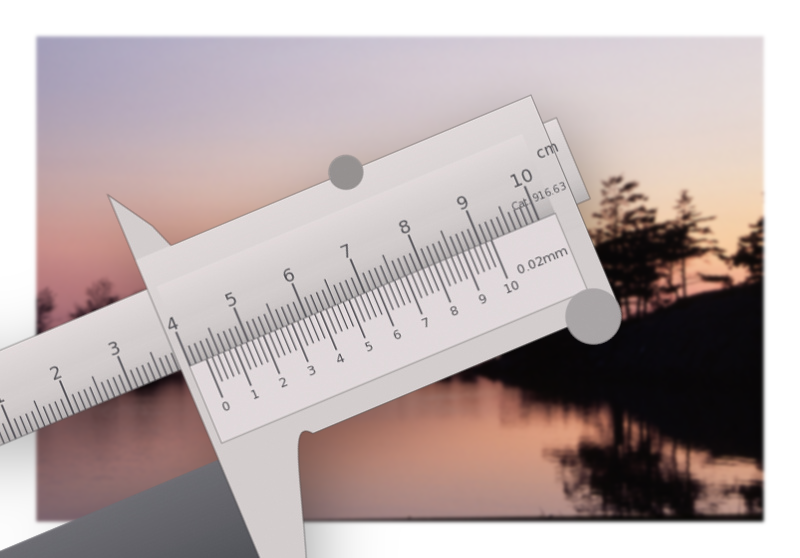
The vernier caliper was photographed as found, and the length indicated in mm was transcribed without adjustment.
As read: 42.8 mm
